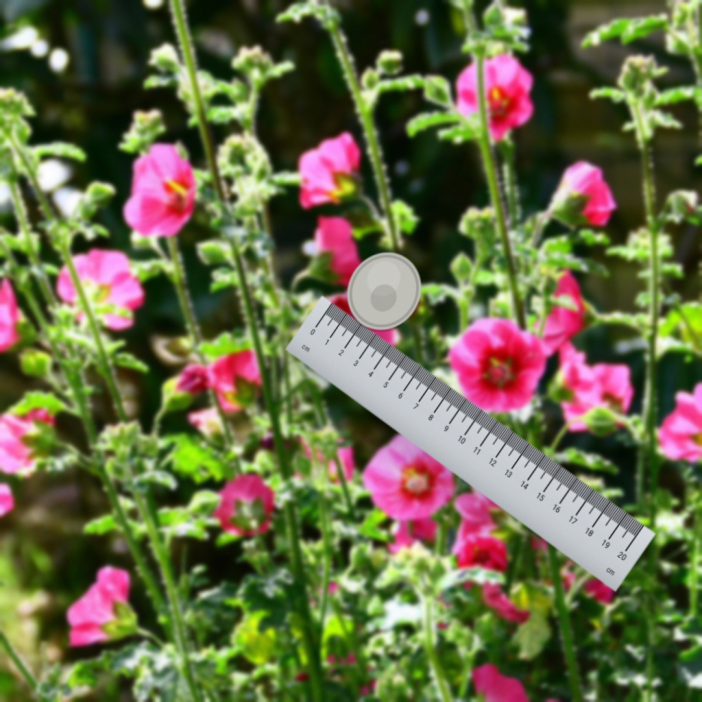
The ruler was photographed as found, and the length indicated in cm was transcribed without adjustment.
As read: 4 cm
